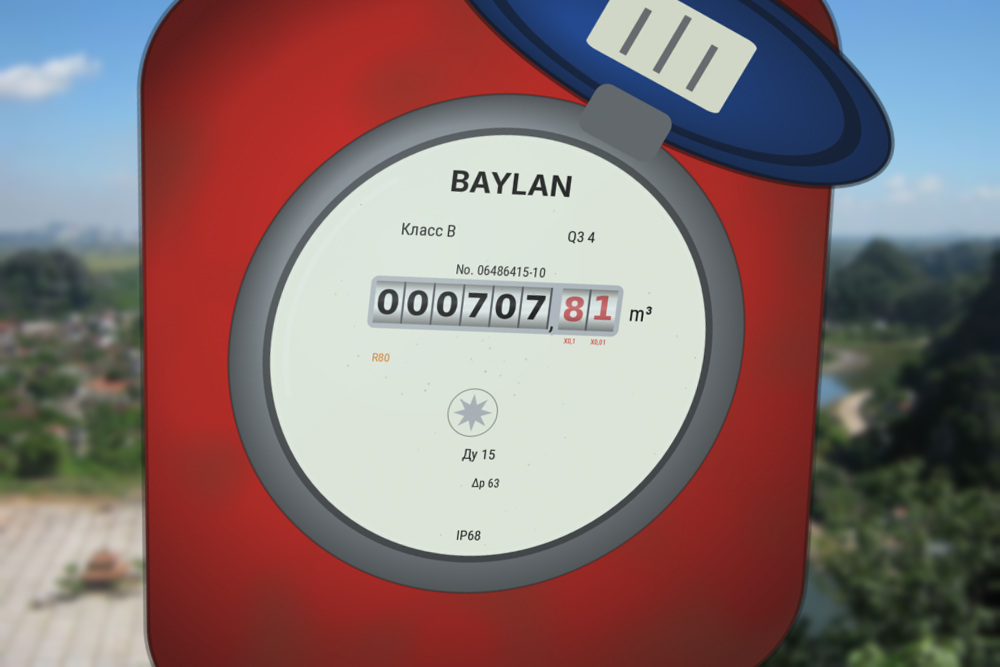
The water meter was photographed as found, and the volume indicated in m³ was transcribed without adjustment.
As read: 707.81 m³
